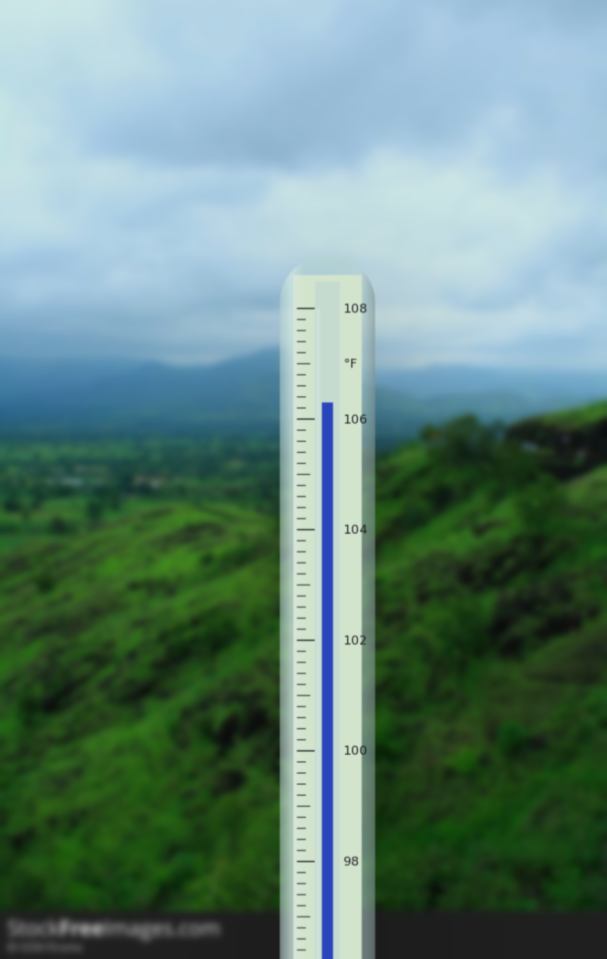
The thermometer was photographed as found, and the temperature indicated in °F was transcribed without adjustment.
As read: 106.3 °F
